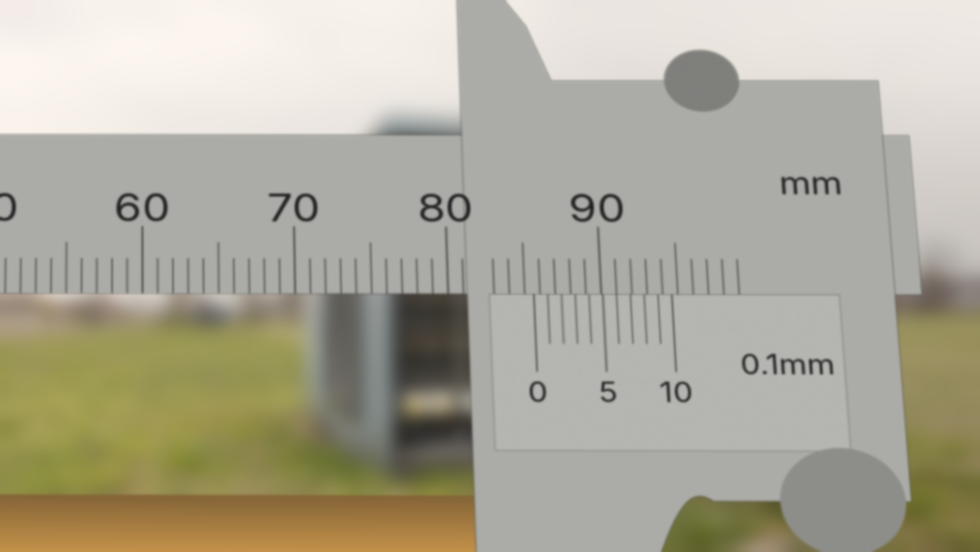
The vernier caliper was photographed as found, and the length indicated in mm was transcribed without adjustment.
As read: 85.6 mm
